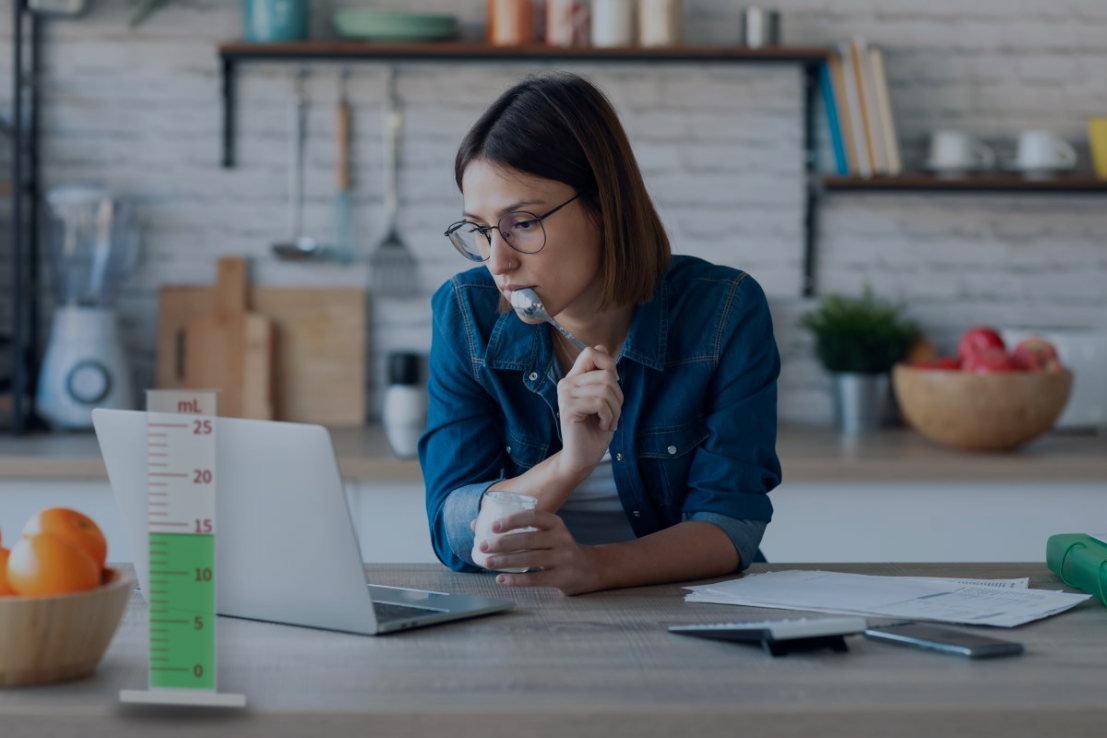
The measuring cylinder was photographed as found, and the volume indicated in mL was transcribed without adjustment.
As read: 14 mL
